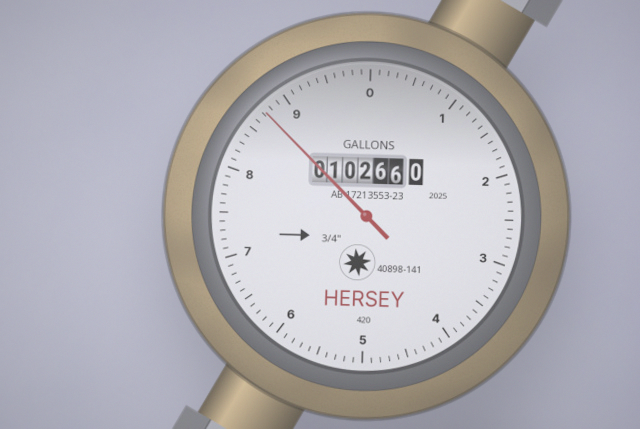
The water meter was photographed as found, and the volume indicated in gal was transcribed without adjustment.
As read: 102658.7 gal
